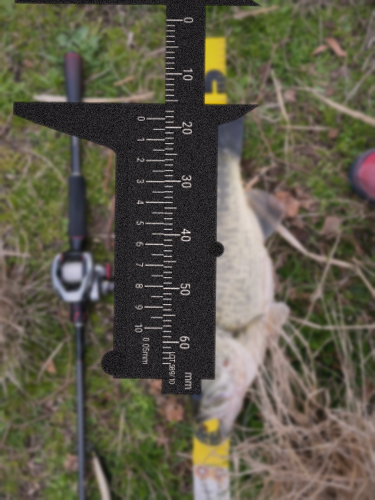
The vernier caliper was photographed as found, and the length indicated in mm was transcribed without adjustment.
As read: 18.4 mm
